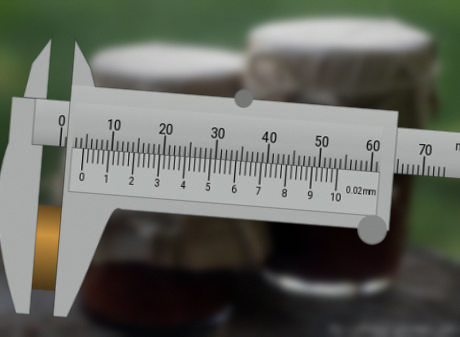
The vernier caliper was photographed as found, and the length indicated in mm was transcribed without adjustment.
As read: 4.5 mm
